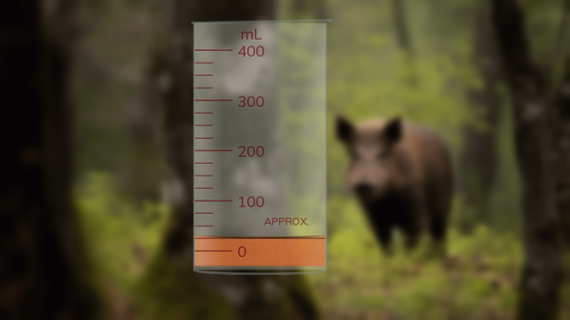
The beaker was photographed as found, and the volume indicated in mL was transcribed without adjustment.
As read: 25 mL
